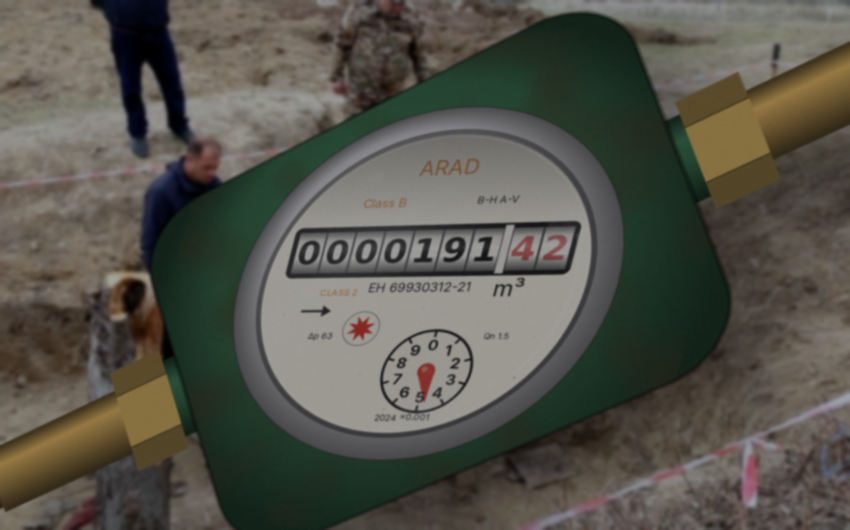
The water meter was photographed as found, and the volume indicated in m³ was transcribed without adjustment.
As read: 191.424 m³
